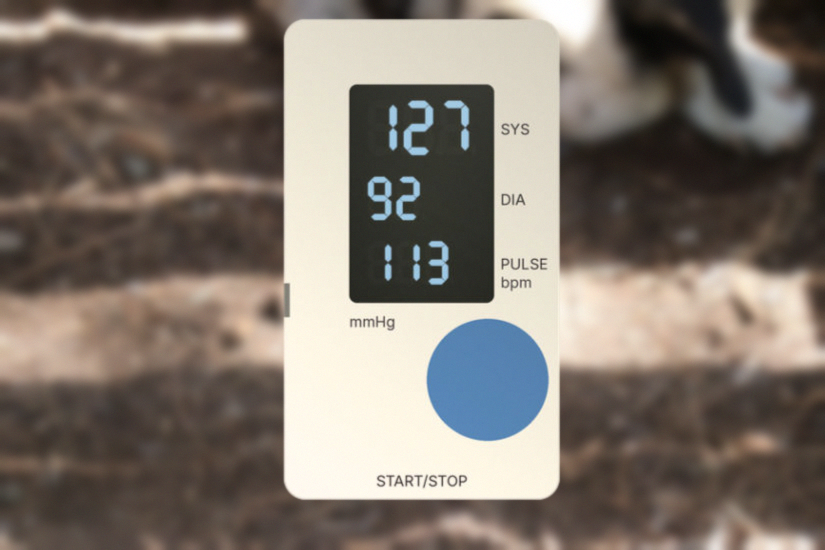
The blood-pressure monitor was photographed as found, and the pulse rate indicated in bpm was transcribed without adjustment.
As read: 113 bpm
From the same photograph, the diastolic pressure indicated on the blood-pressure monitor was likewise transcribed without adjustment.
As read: 92 mmHg
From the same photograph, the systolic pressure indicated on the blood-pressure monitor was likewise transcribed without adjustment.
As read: 127 mmHg
